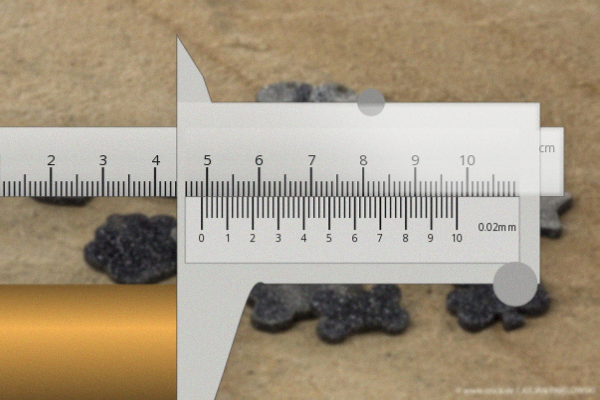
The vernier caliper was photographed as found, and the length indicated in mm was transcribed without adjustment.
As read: 49.0 mm
